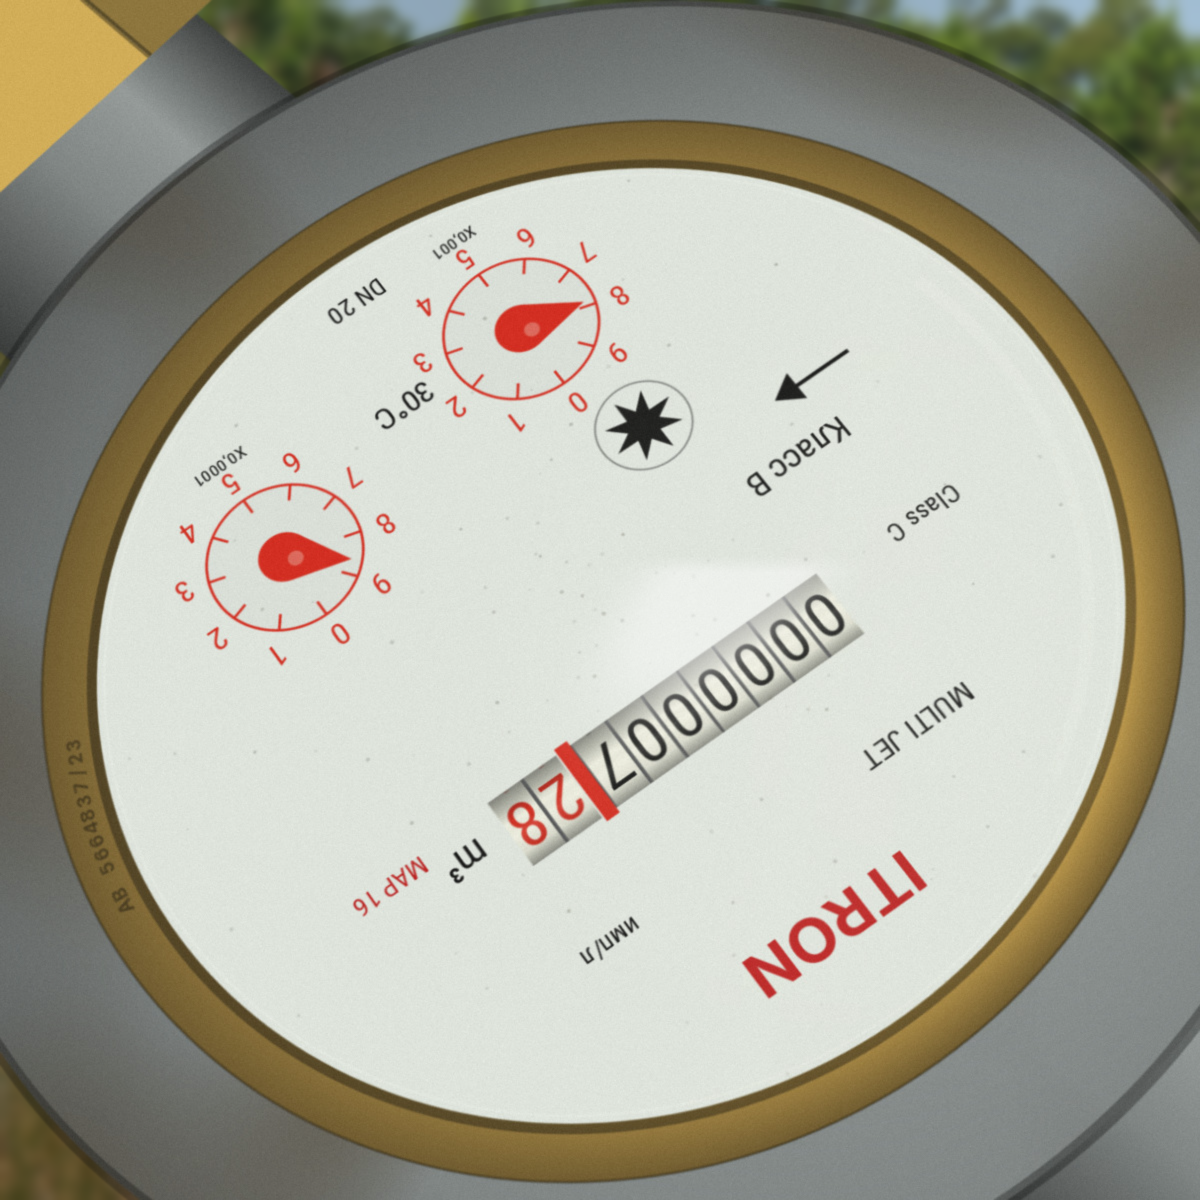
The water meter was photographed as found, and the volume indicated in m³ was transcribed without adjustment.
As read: 7.2878 m³
